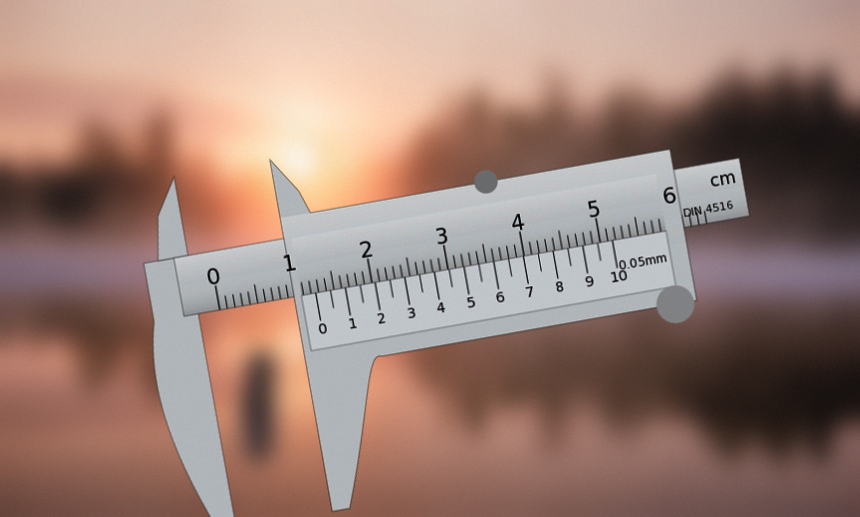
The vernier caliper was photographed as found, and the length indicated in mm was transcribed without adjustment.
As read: 12.6 mm
